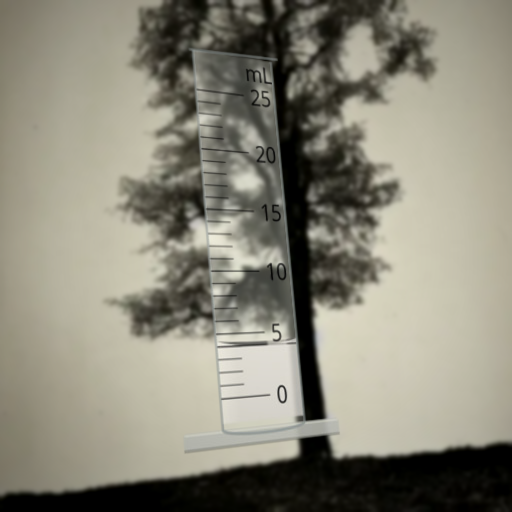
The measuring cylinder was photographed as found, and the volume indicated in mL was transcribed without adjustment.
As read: 4 mL
